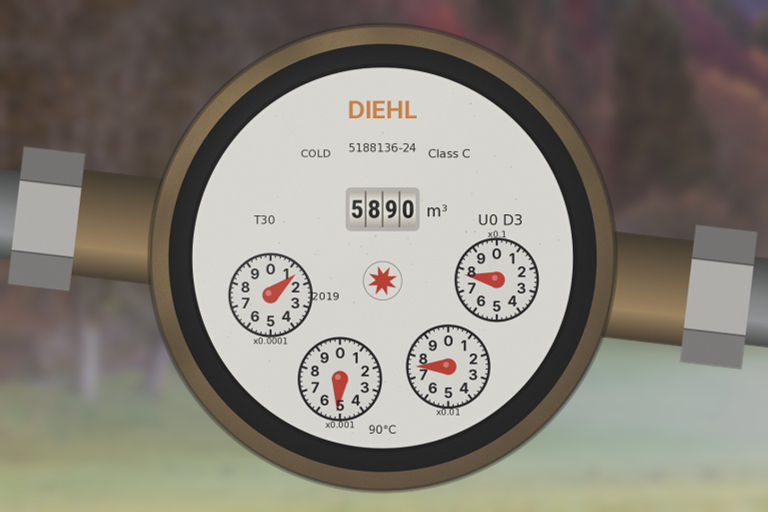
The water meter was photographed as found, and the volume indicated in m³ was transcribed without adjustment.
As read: 5890.7751 m³
